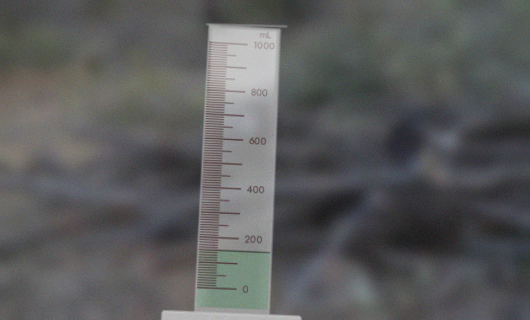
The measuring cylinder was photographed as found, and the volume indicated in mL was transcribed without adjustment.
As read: 150 mL
